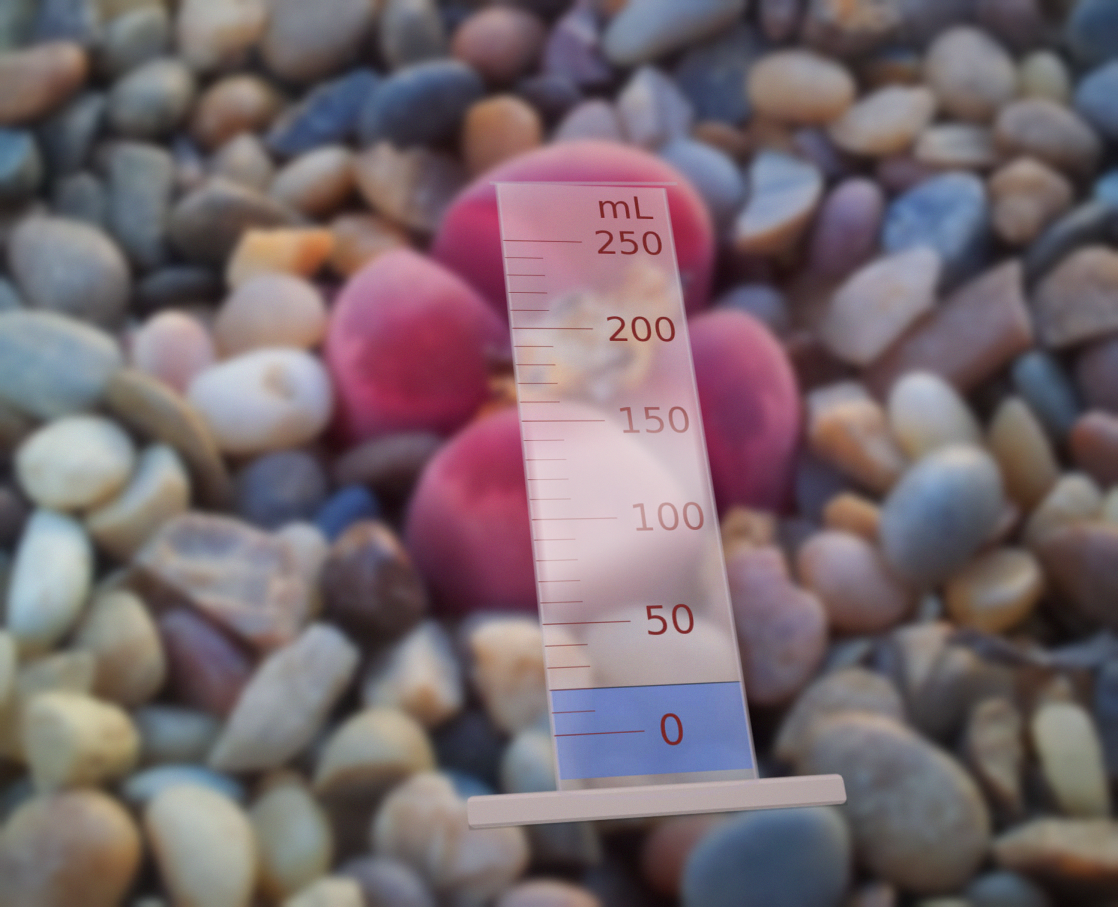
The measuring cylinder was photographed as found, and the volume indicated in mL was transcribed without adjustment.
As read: 20 mL
